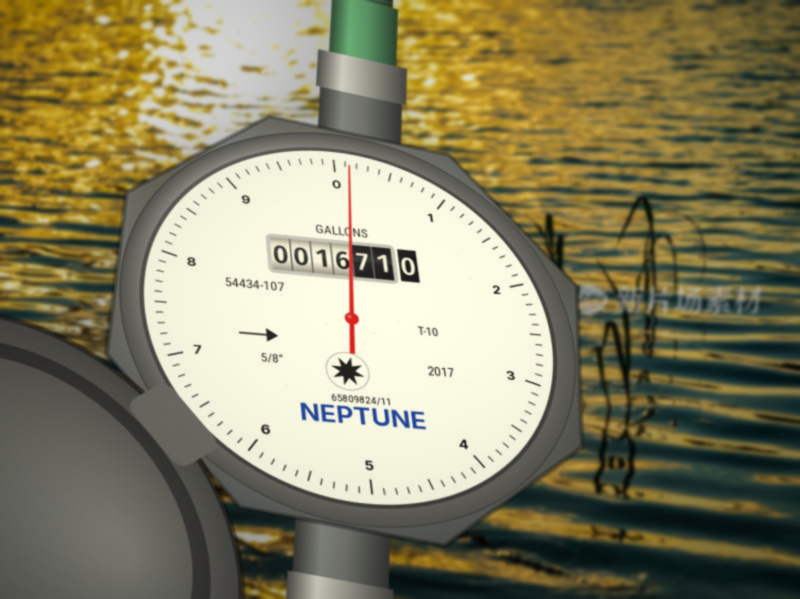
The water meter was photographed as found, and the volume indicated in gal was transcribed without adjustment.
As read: 16710.1 gal
